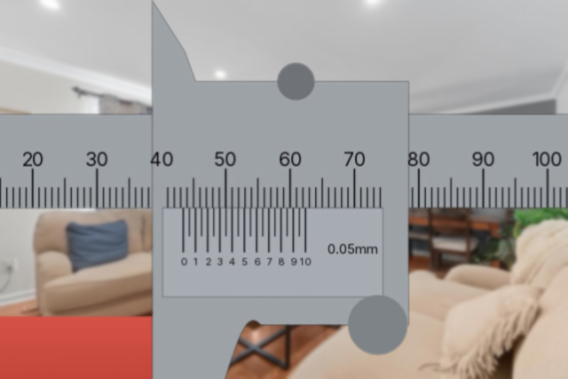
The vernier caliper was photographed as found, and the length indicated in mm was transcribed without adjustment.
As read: 43.4 mm
